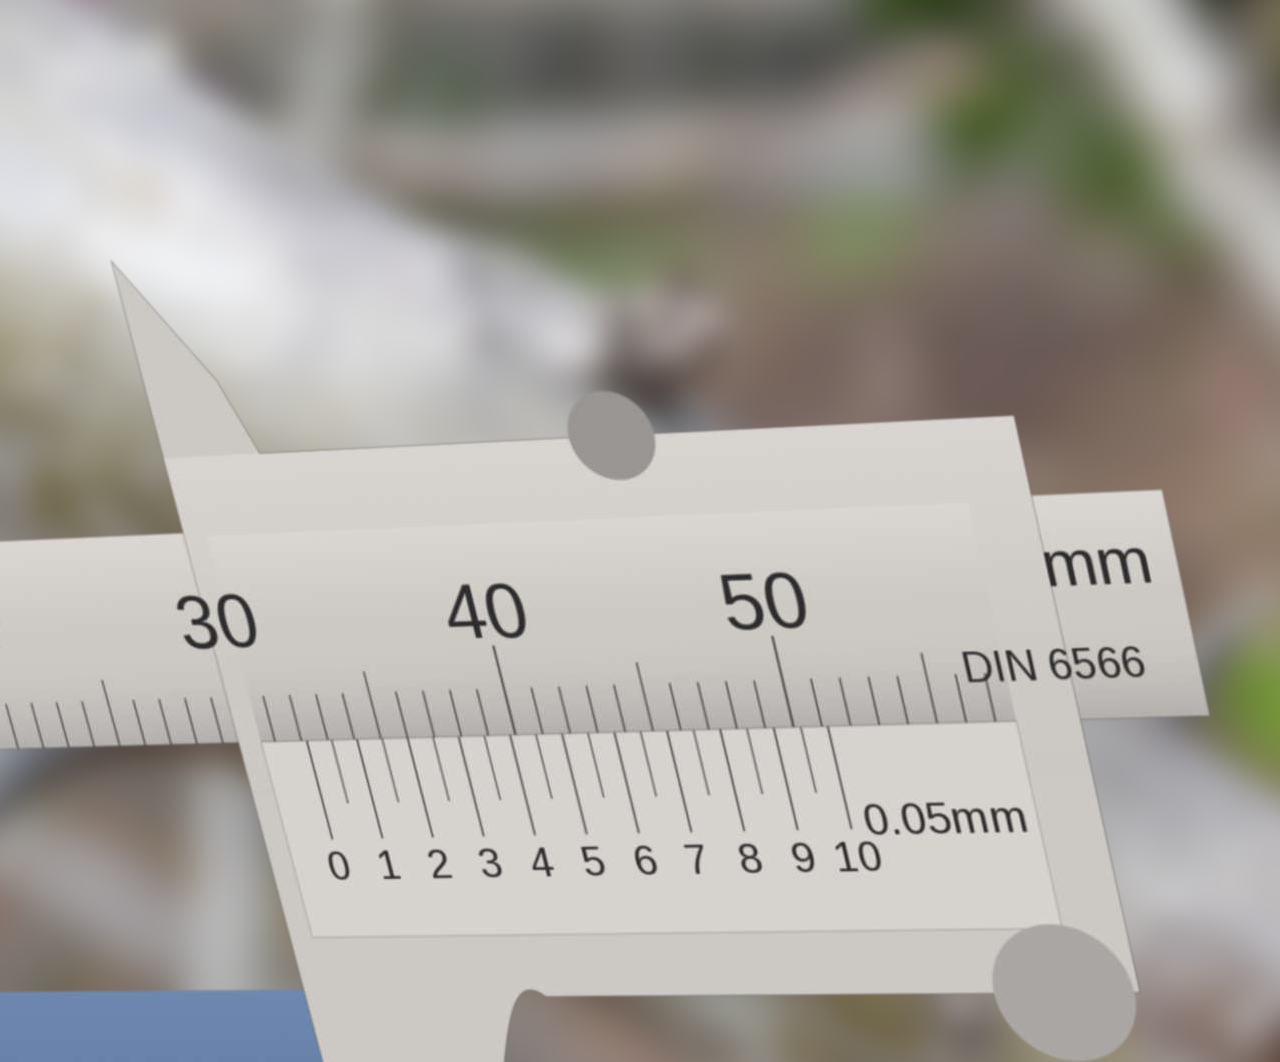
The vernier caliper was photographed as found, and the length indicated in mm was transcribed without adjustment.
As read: 32.2 mm
